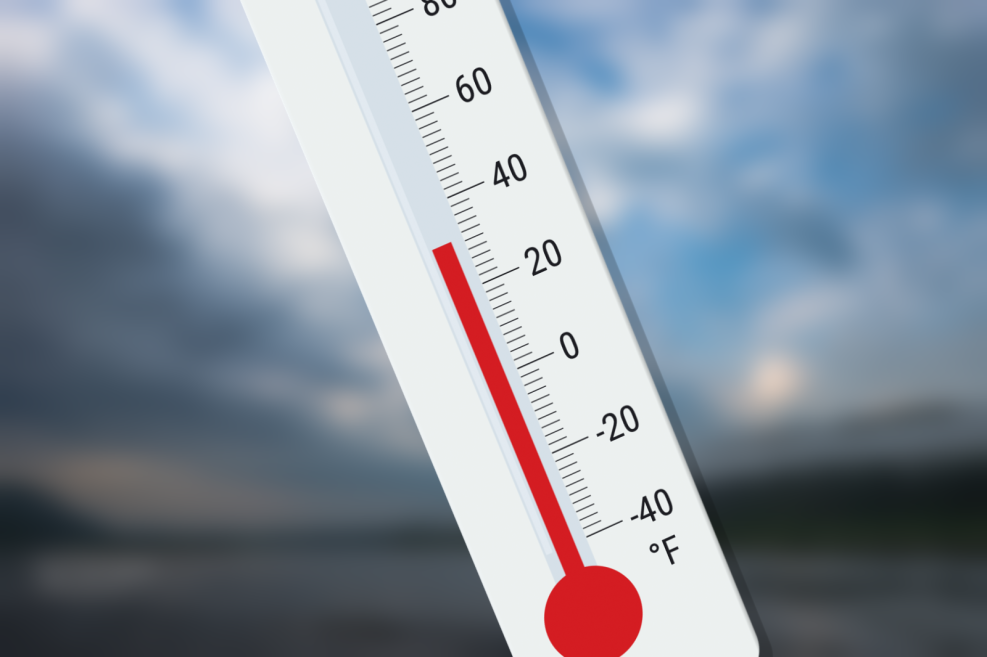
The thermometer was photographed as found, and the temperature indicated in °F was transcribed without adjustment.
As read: 31 °F
